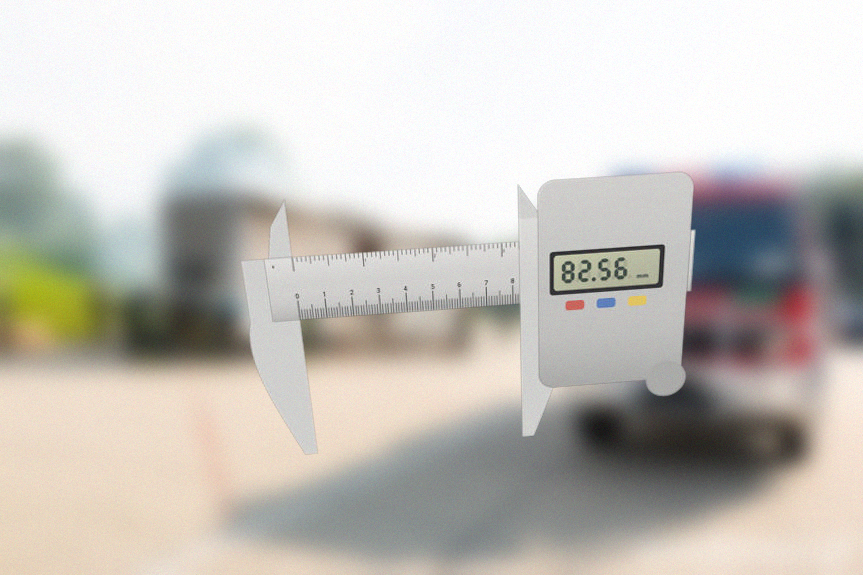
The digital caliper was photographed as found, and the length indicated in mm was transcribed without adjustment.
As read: 82.56 mm
